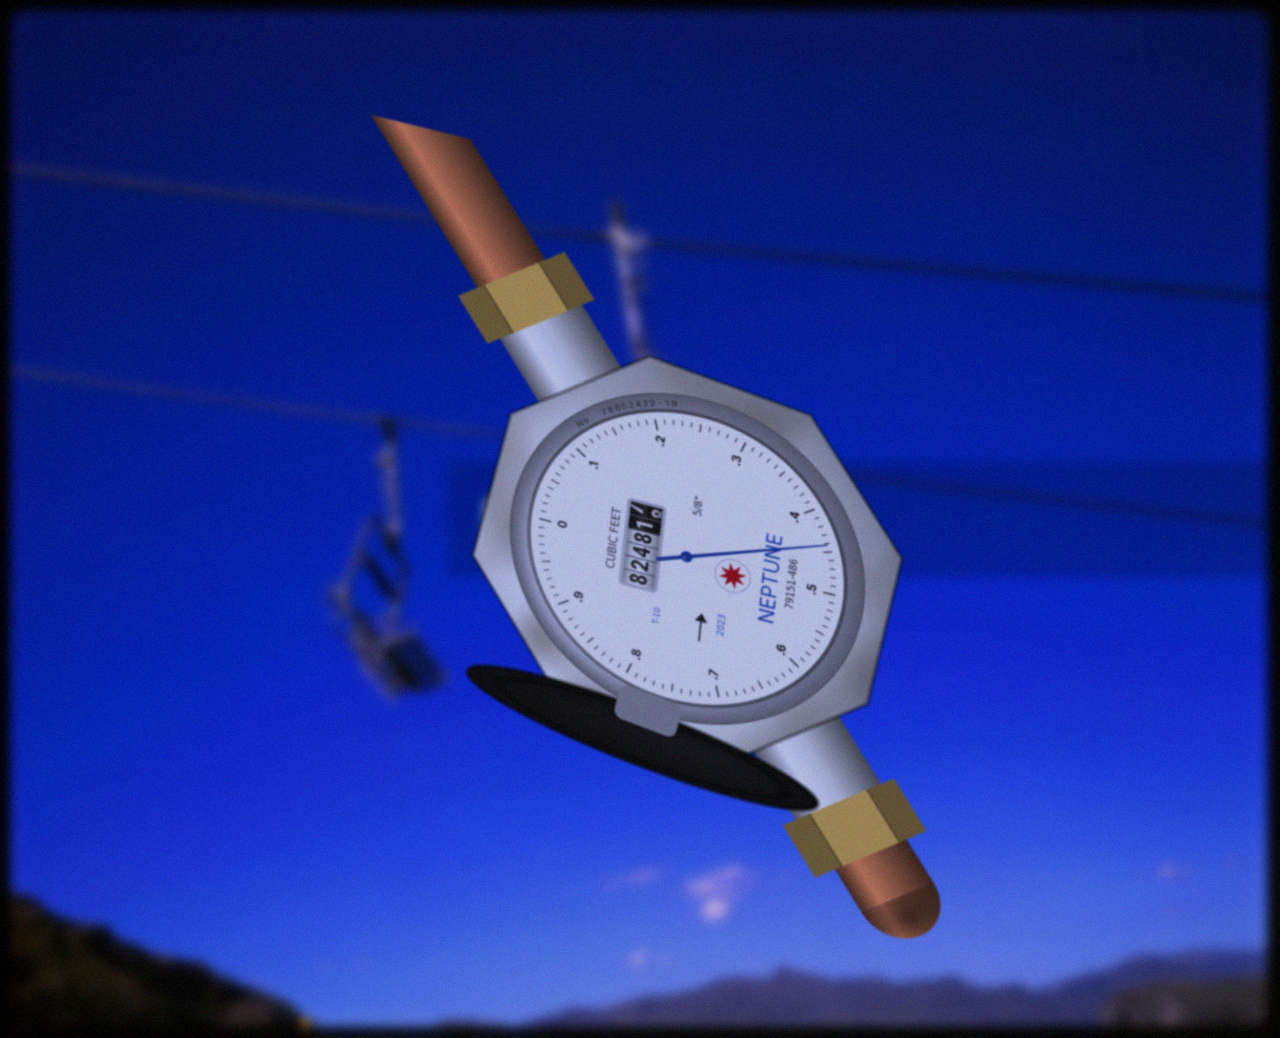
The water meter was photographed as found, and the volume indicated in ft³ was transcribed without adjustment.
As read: 824817.44 ft³
